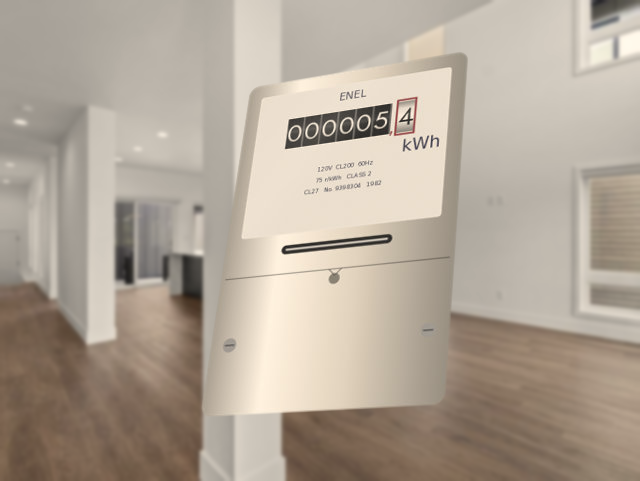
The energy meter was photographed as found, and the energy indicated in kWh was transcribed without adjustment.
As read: 5.4 kWh
